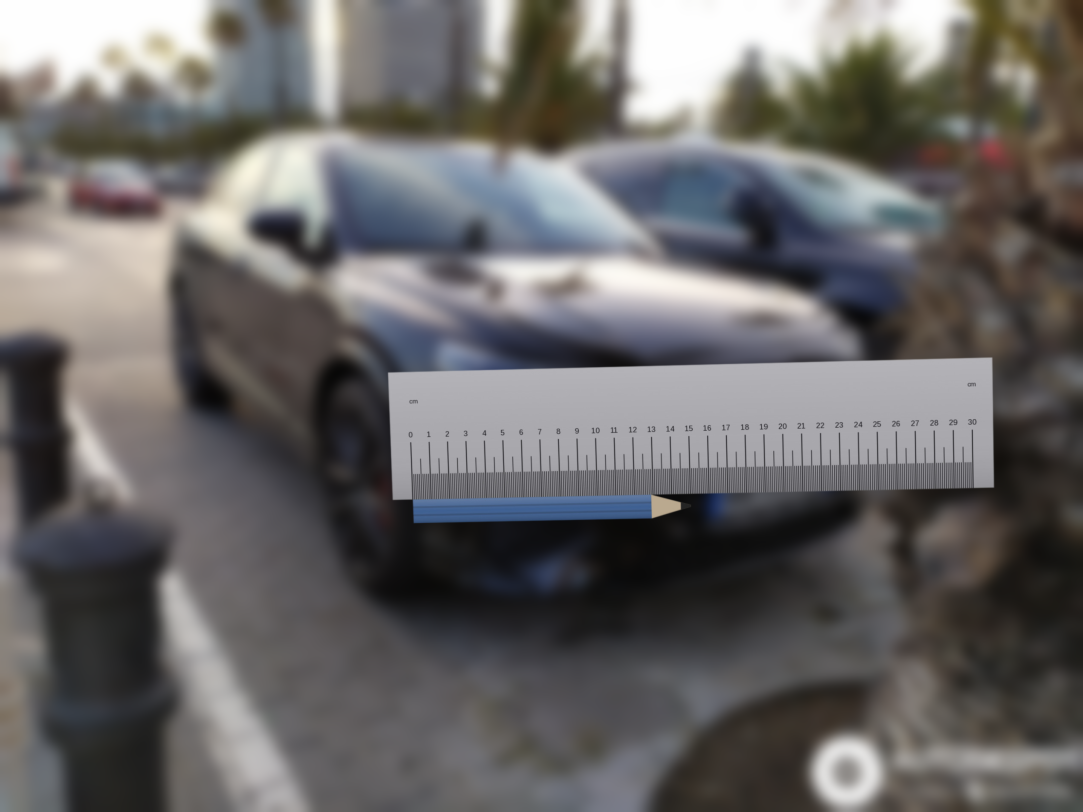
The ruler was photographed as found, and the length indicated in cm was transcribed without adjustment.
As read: 15 cm
